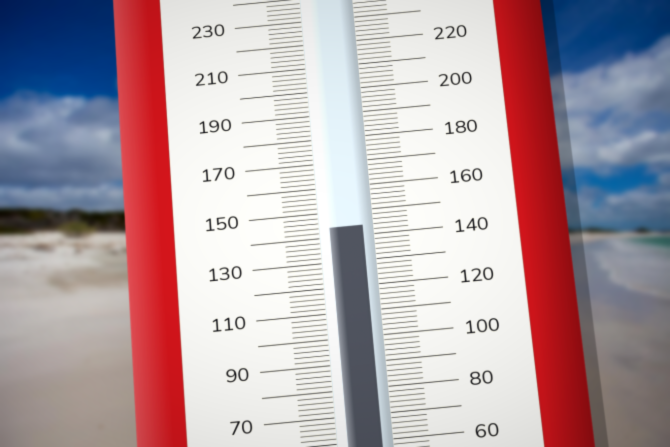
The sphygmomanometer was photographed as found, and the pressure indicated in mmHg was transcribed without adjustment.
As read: 144 mmHg
